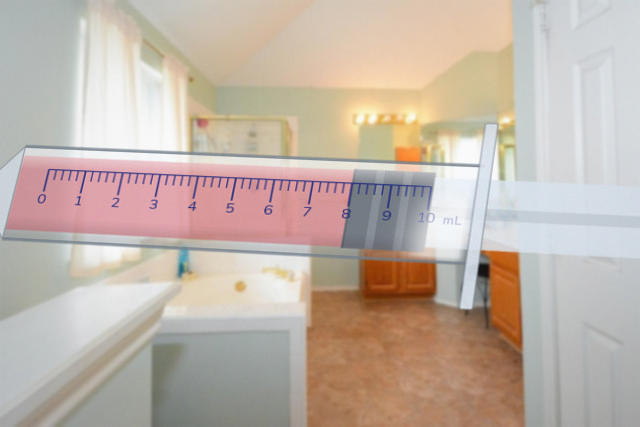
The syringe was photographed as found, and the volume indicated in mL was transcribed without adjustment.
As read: 8 mL
